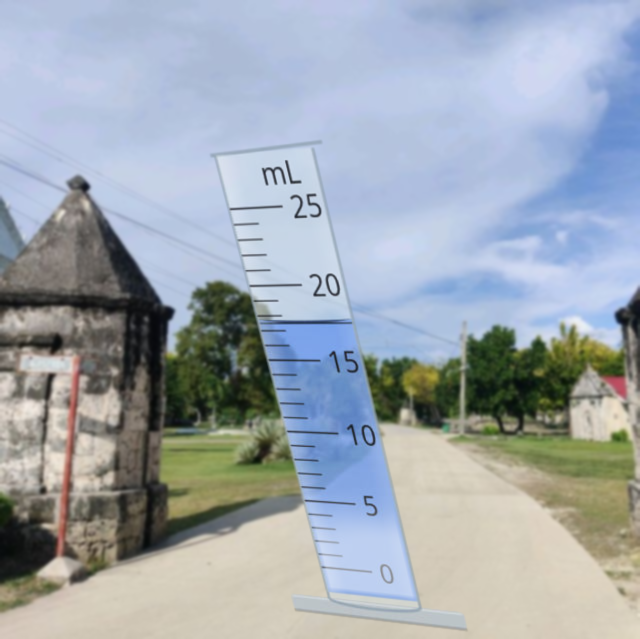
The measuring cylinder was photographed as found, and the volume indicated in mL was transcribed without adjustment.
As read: 17.5 mL
